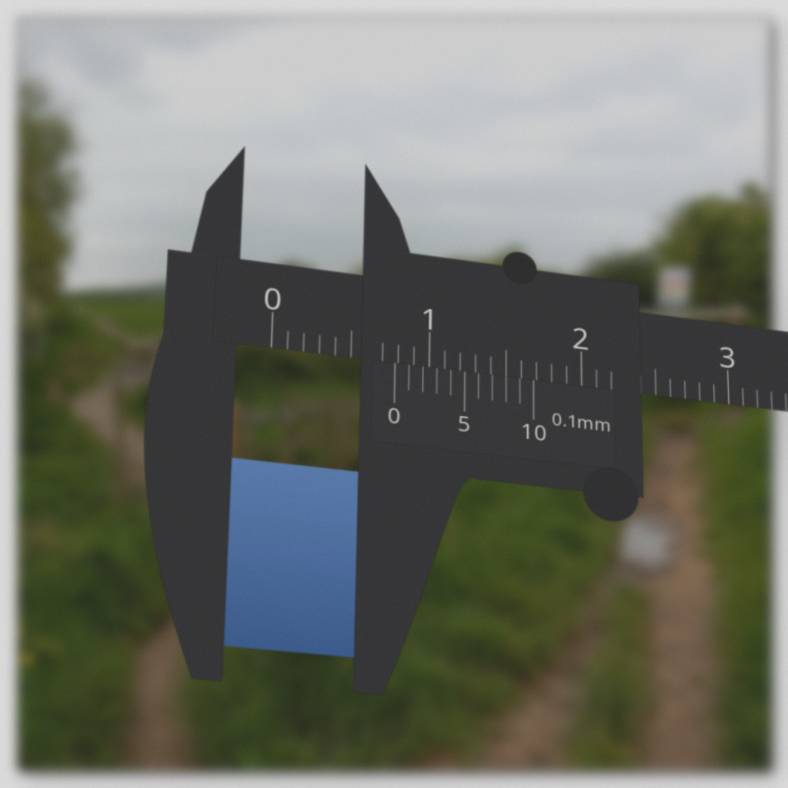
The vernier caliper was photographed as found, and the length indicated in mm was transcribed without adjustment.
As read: 7.8 mm
